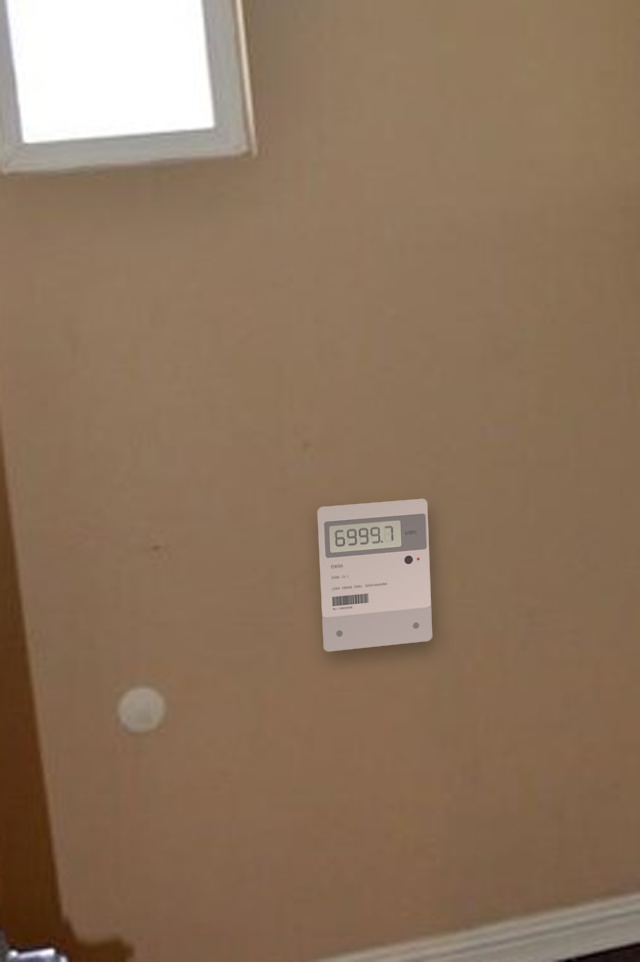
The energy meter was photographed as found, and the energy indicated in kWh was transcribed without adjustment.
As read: 6999.7 kWh
